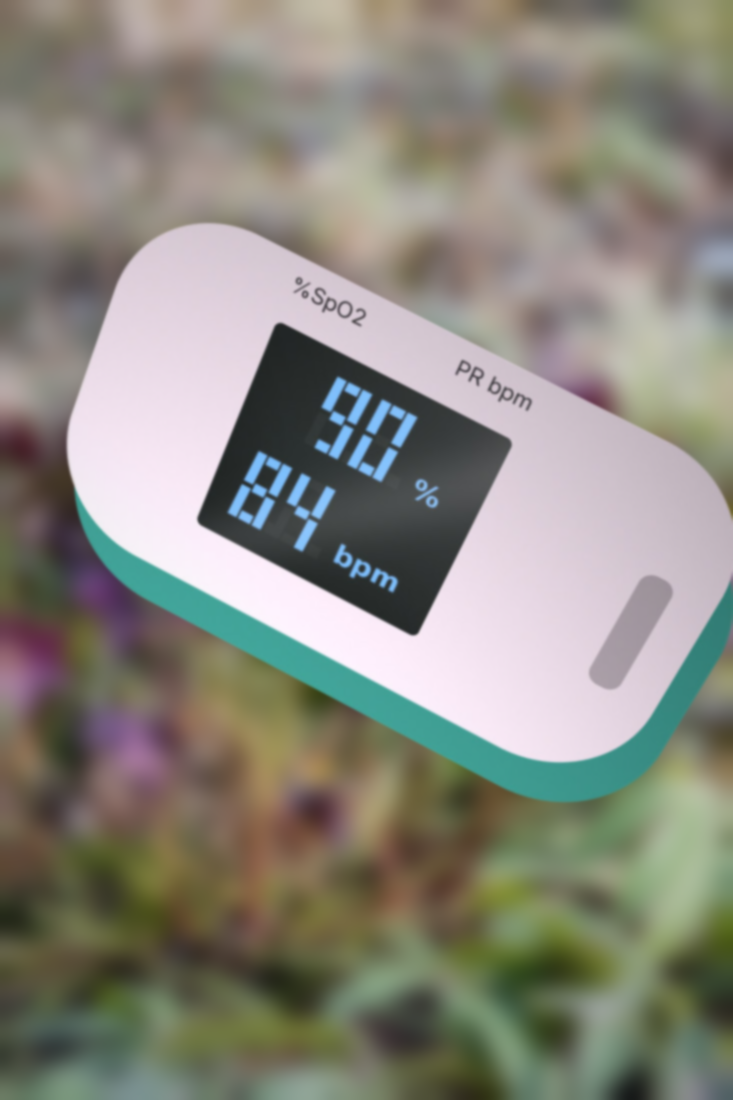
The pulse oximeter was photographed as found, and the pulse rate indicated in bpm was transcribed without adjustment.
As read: 84 bpm
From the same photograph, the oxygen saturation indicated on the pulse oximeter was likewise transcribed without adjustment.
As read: 90 %
